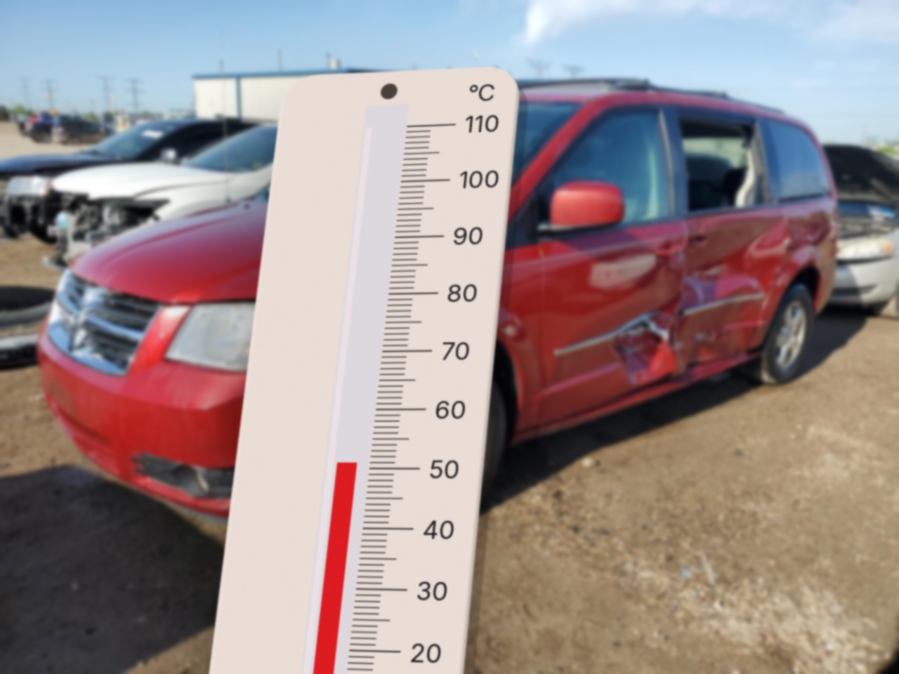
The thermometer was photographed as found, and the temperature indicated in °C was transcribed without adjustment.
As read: 51 °C
